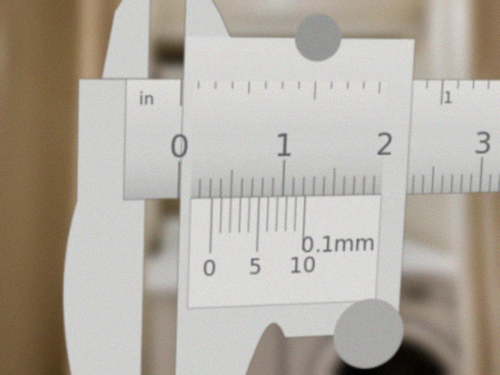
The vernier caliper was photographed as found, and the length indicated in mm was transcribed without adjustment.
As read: 3.2 mm
